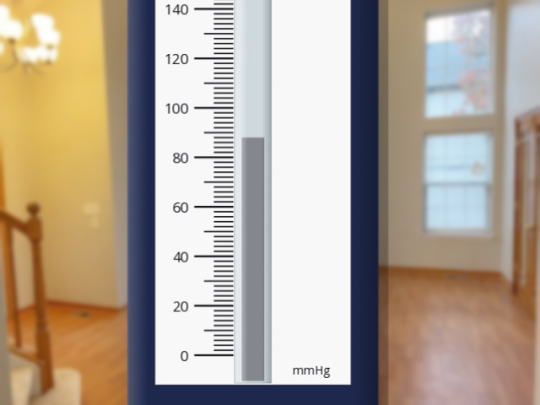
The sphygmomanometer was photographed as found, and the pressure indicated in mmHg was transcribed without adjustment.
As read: 88 mmHg
